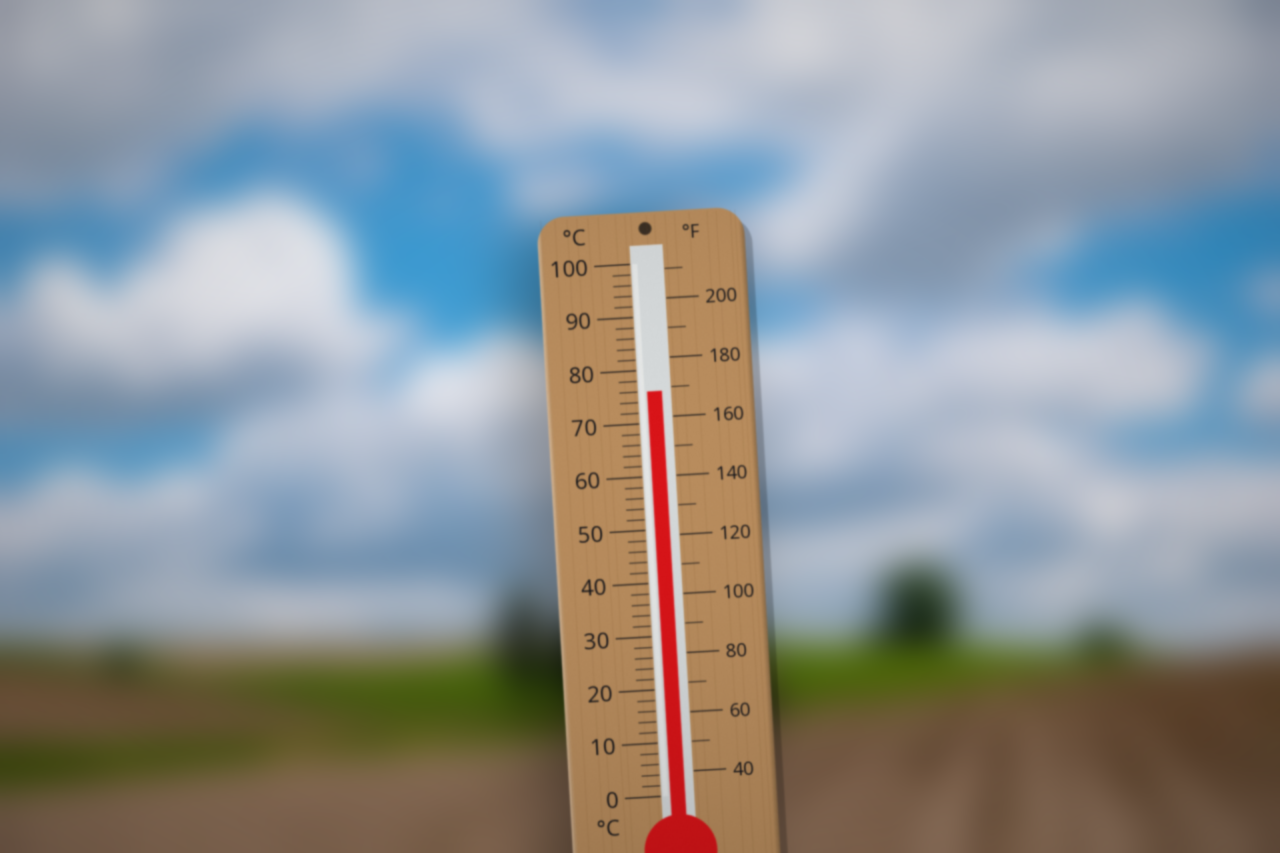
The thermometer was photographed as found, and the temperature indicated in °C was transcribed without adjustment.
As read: 76 °C
